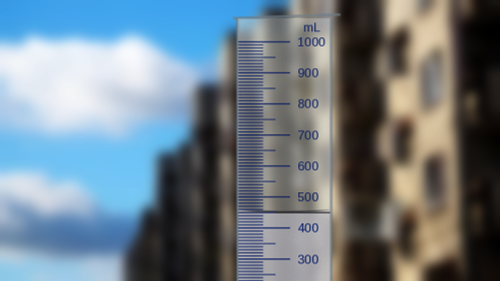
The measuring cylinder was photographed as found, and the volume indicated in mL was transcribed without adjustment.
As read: 450 mL
